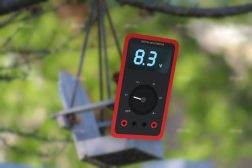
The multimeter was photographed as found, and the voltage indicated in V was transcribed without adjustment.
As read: 8.3 V
